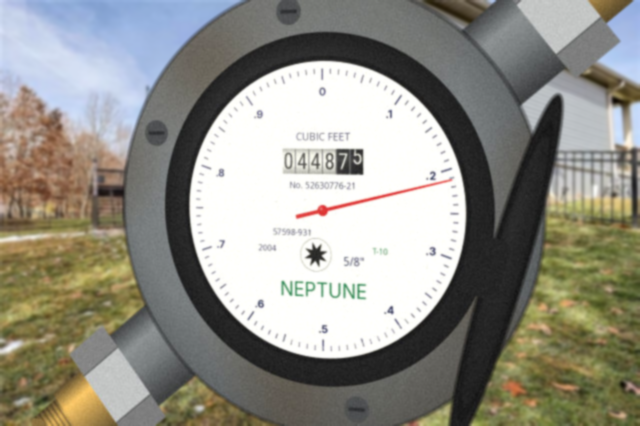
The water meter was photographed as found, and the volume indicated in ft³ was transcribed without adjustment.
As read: 44875.21 ft³
